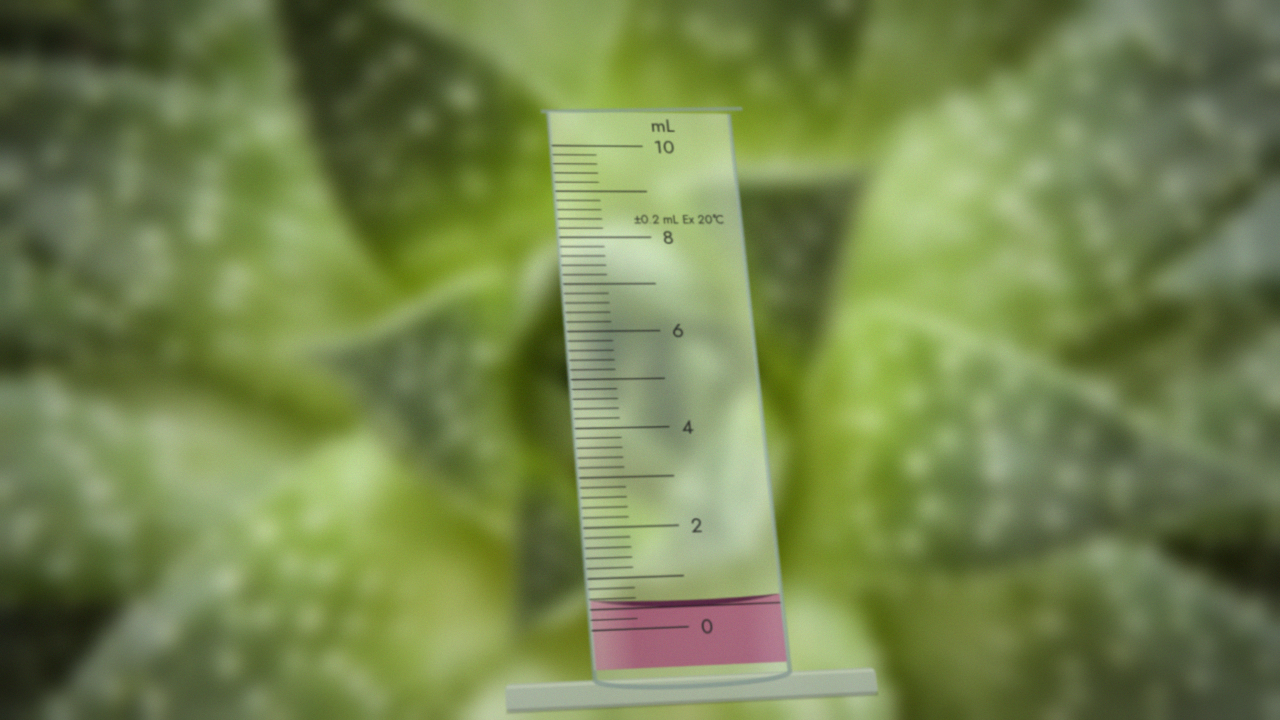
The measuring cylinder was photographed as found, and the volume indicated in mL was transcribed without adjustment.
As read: 0.4 mL
